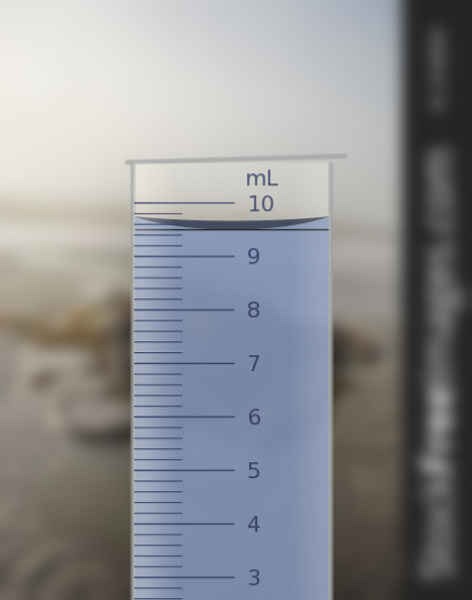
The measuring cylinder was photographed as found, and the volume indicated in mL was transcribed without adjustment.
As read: 9.5 mL
